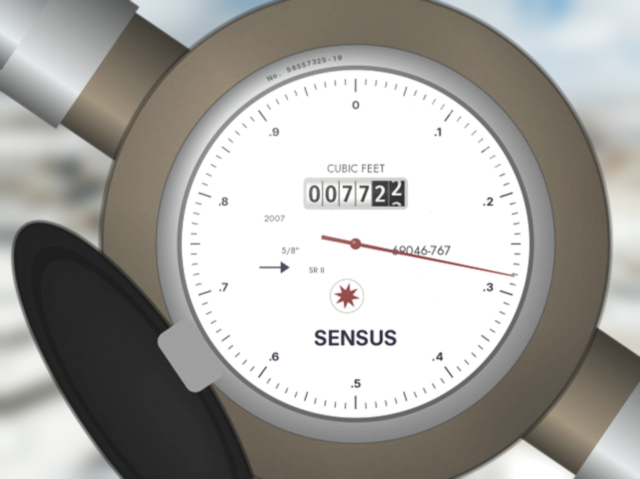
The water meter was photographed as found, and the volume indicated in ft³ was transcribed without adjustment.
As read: 7722.28 ft³
